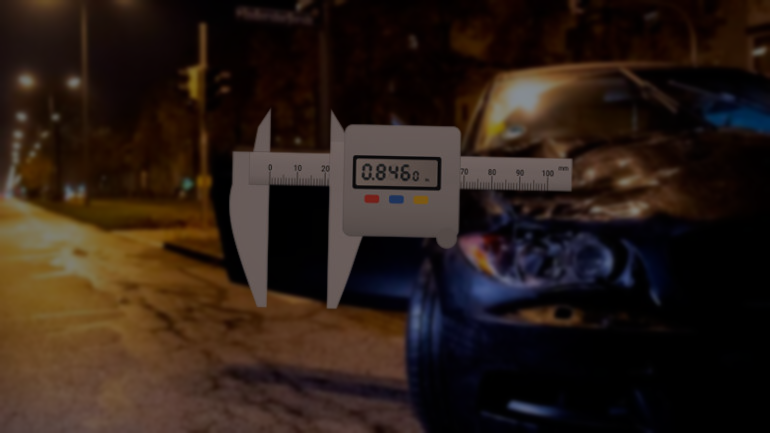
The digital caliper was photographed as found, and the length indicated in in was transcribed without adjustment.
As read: 0.8460 in
